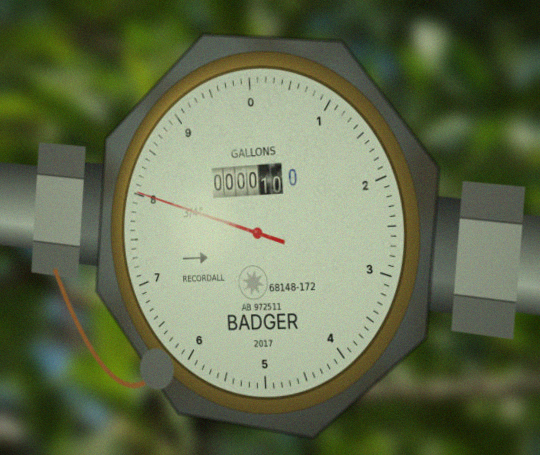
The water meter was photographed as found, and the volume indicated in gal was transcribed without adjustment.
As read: 98.0 gal
